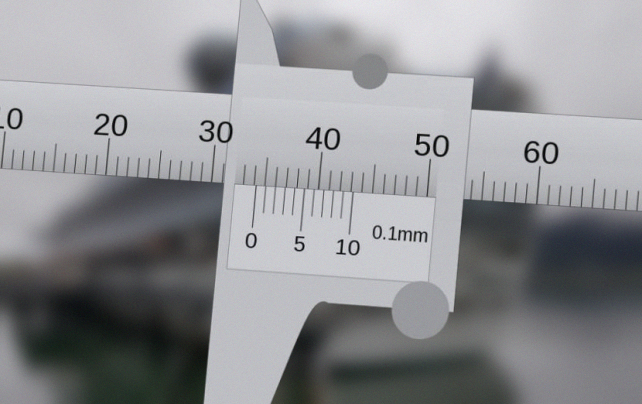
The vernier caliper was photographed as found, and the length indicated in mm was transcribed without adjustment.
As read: 34.2 mm
